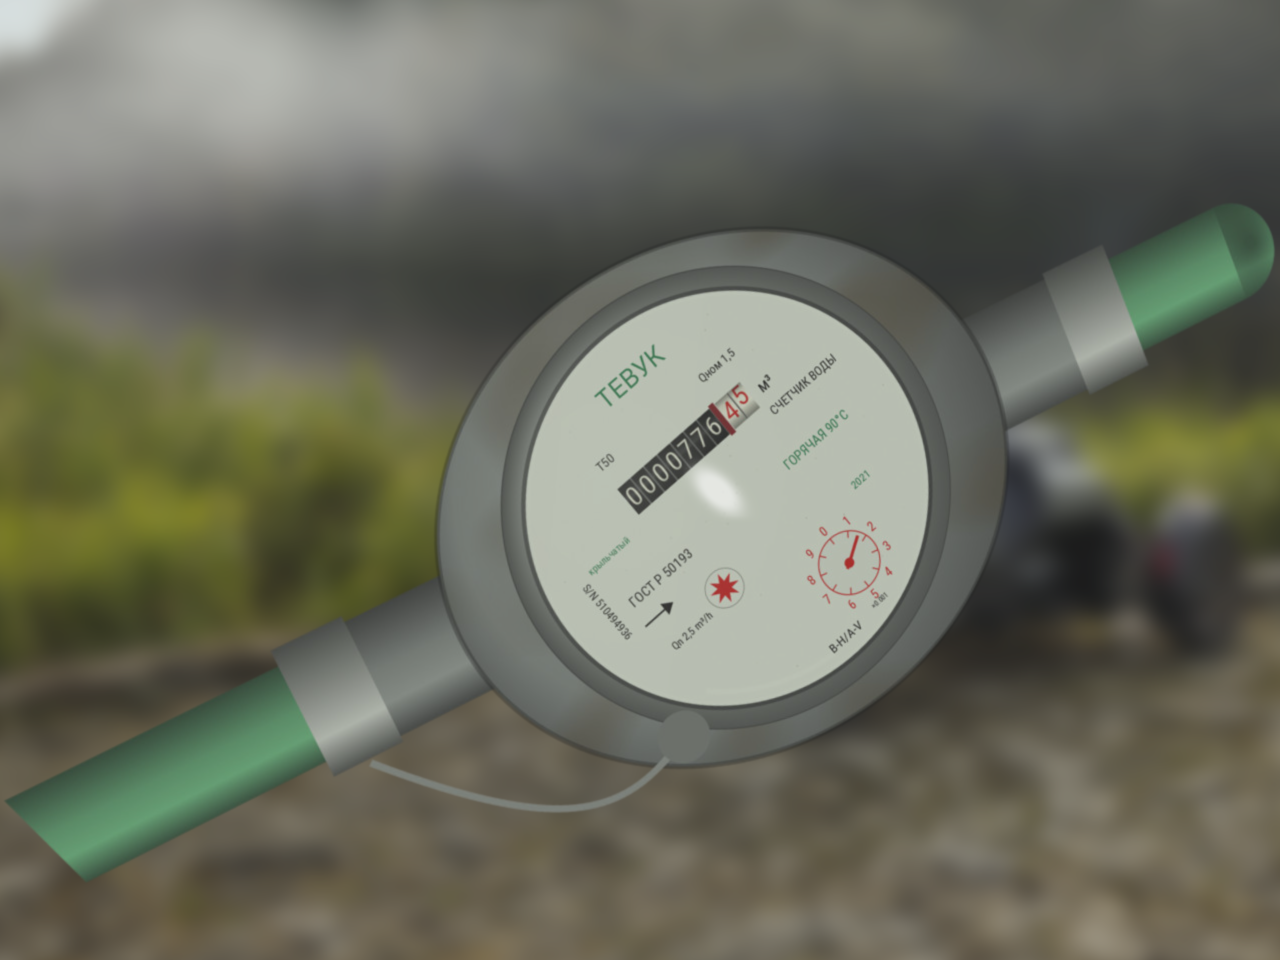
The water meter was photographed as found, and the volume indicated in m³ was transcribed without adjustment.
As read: 776.451 m³
